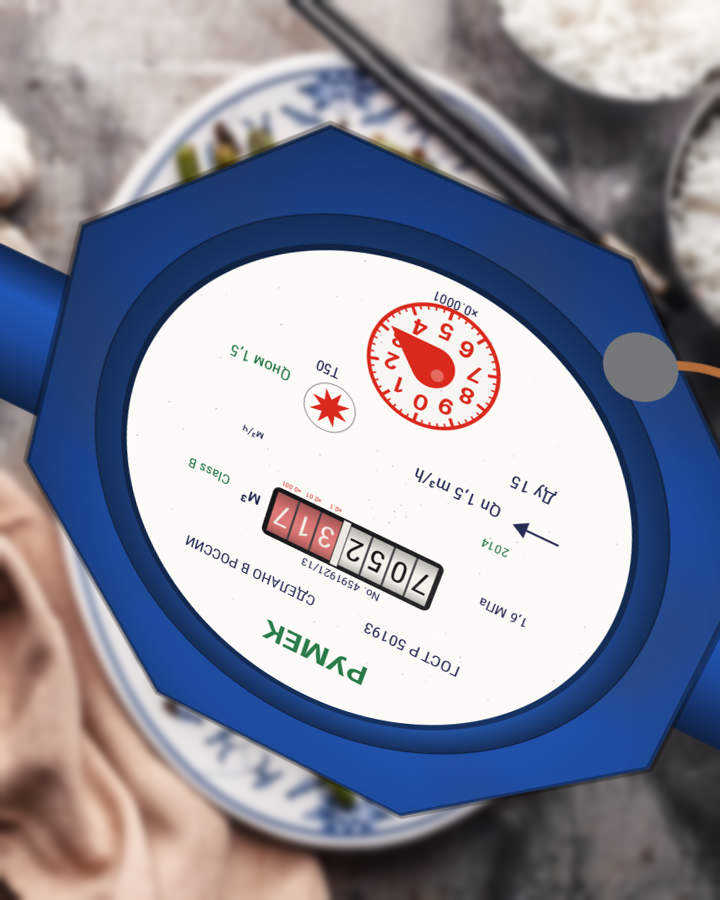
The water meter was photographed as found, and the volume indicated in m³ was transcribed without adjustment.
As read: 7052.3173 m³
